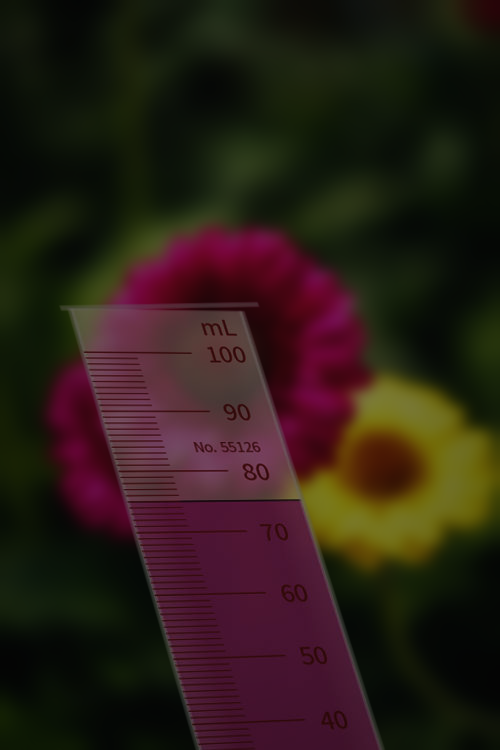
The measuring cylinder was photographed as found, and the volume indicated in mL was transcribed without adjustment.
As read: 75 mL
